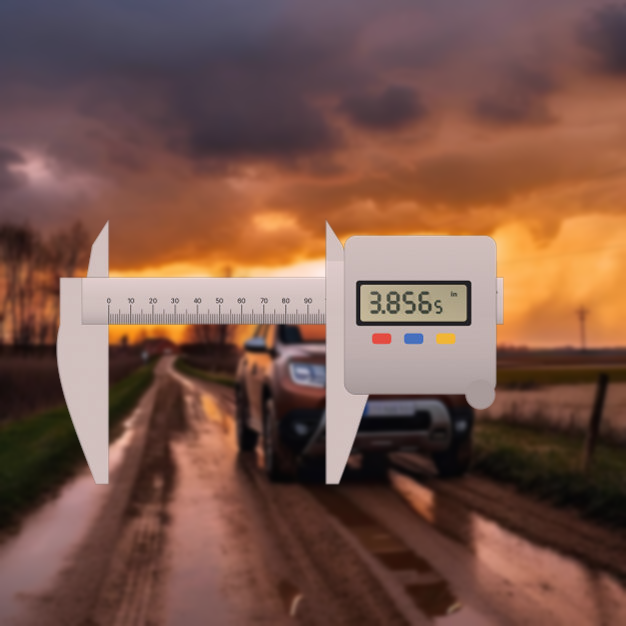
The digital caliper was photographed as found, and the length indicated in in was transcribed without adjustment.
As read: 3.8565 in
